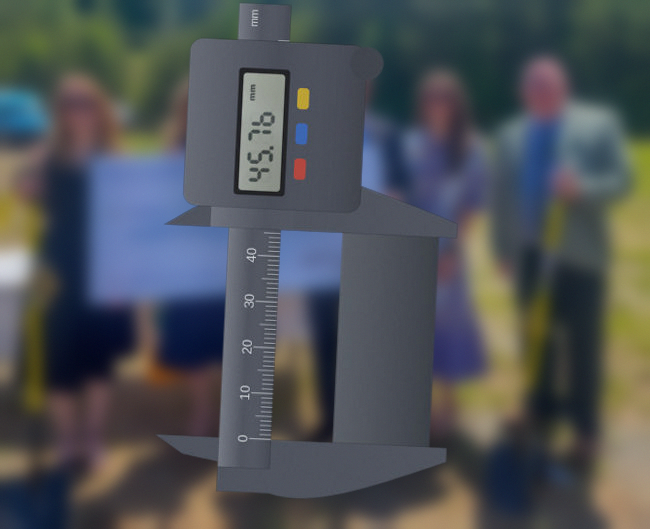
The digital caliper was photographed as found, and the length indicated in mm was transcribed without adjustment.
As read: 45.76 mm
